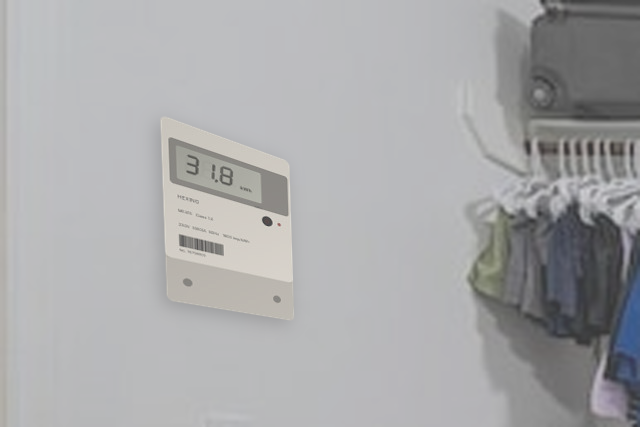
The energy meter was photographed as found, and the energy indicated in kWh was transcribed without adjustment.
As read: 31.8 kWh
